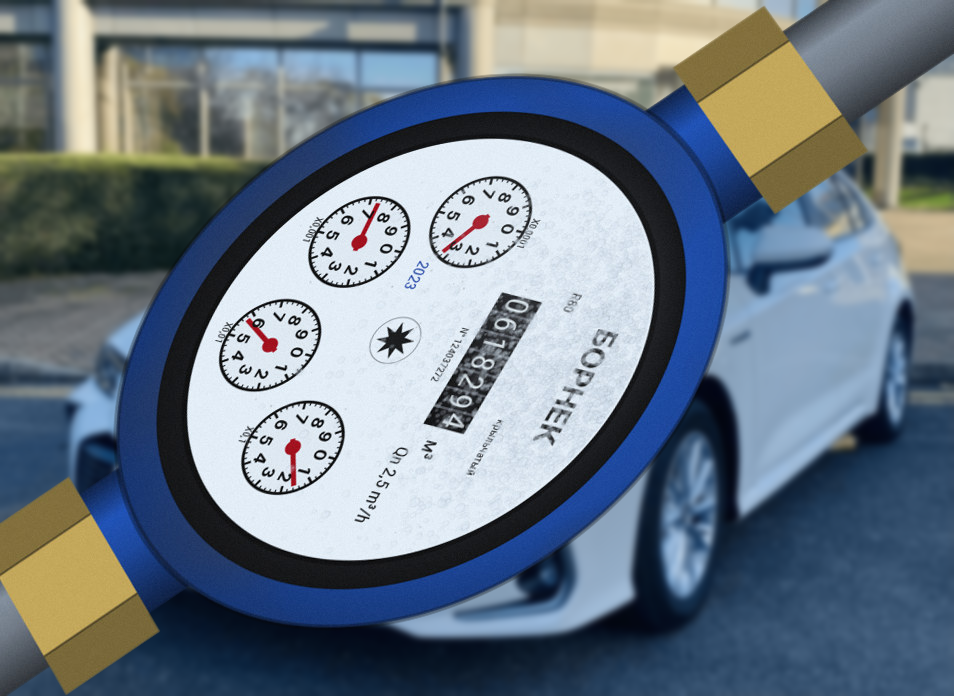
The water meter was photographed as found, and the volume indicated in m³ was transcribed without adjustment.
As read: 618294.1573 m³
